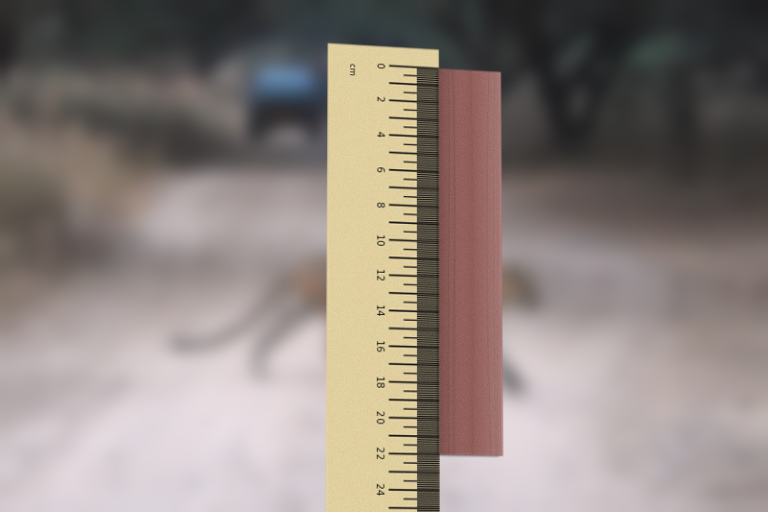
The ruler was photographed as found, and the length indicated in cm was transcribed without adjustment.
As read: 22 cm
